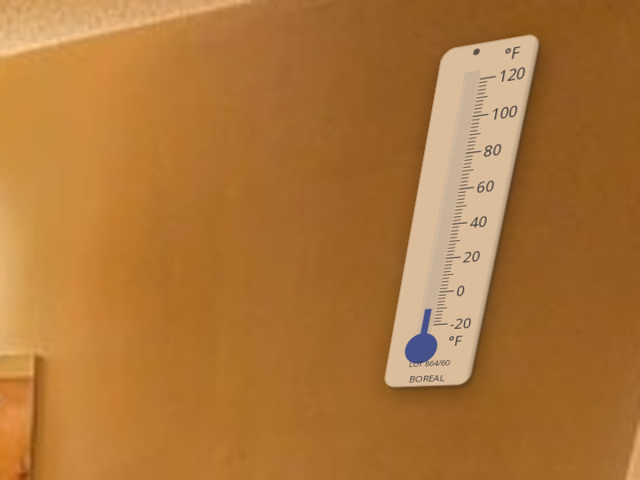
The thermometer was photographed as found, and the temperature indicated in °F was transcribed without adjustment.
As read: -10 °F
